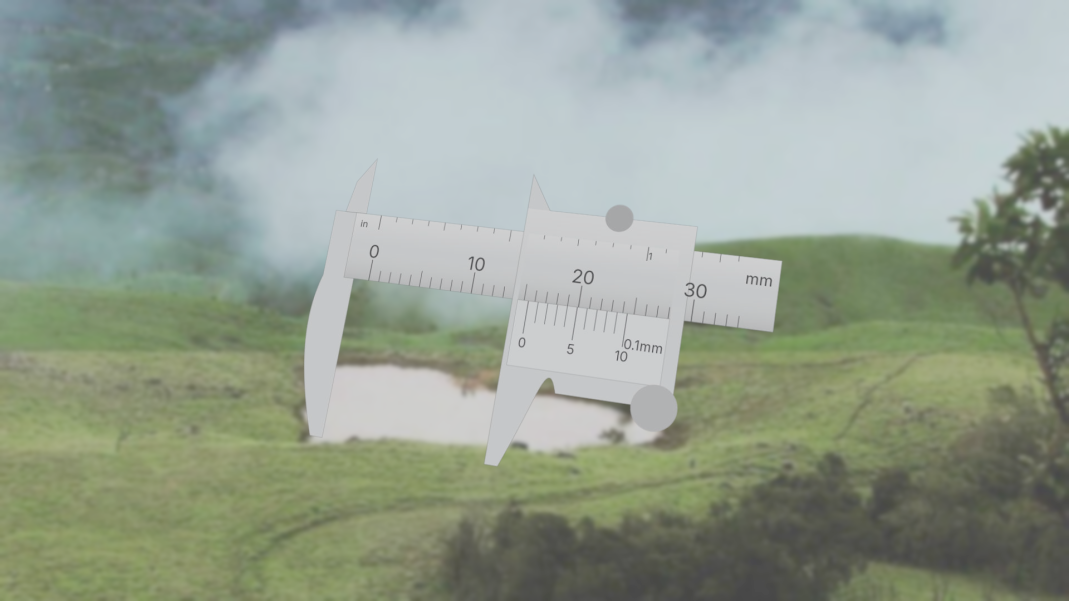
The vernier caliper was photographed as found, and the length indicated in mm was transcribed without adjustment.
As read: 15.4 mm
